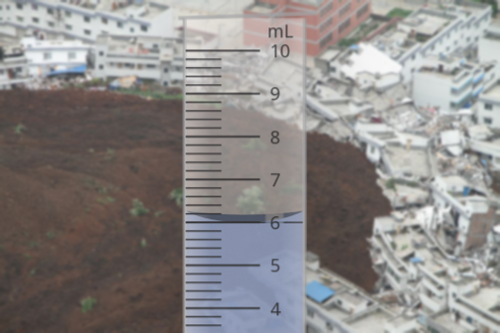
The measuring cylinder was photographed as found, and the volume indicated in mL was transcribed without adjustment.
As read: 6 mL
